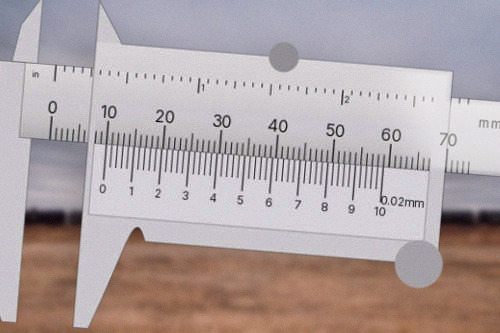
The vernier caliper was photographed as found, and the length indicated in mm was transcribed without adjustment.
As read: 10.0 mm
